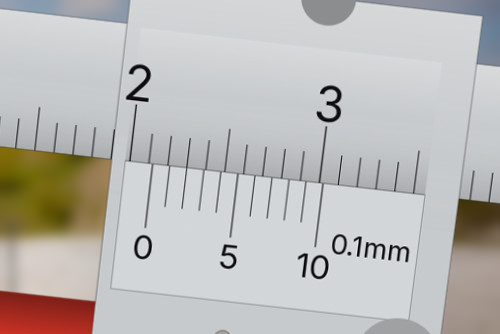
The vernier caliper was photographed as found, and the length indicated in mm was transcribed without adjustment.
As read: 21.2 mm
